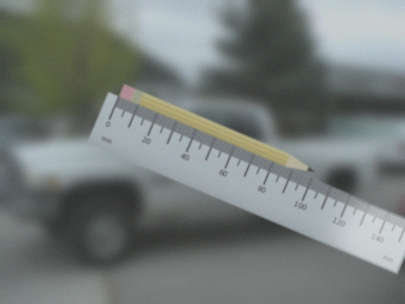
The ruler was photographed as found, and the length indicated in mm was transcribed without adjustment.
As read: 100 mm
